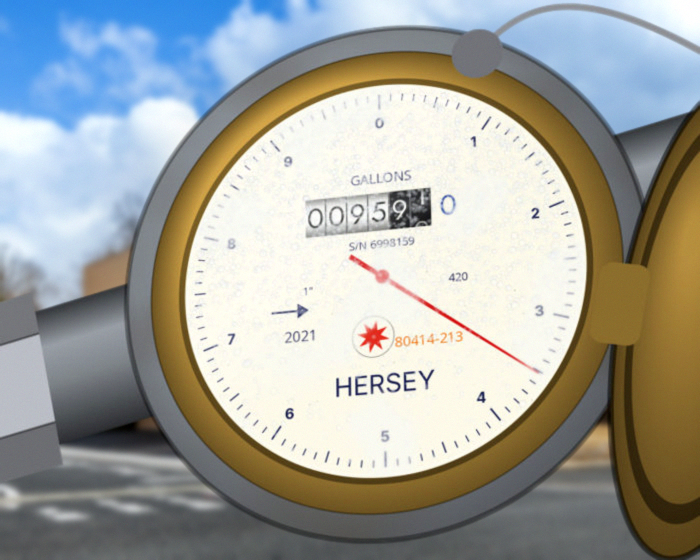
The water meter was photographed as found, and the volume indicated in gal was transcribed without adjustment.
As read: 95913.5 gal
